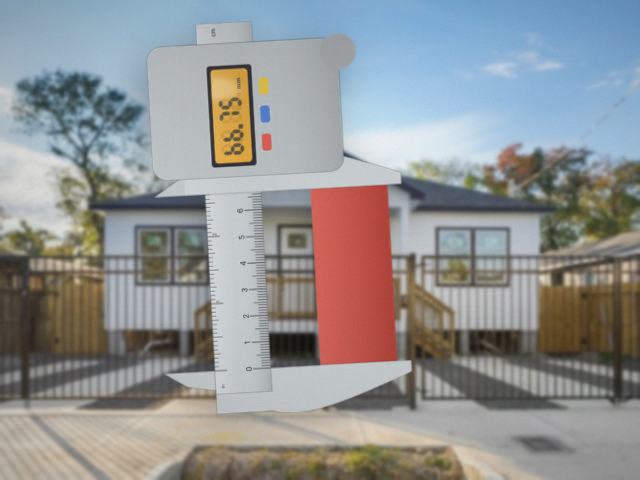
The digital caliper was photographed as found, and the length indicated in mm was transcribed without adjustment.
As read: 66.75 mm
